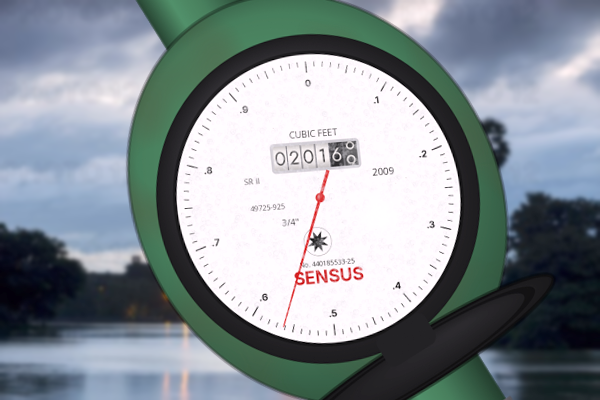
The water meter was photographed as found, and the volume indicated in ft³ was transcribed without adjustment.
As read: 20168.56 ft³
